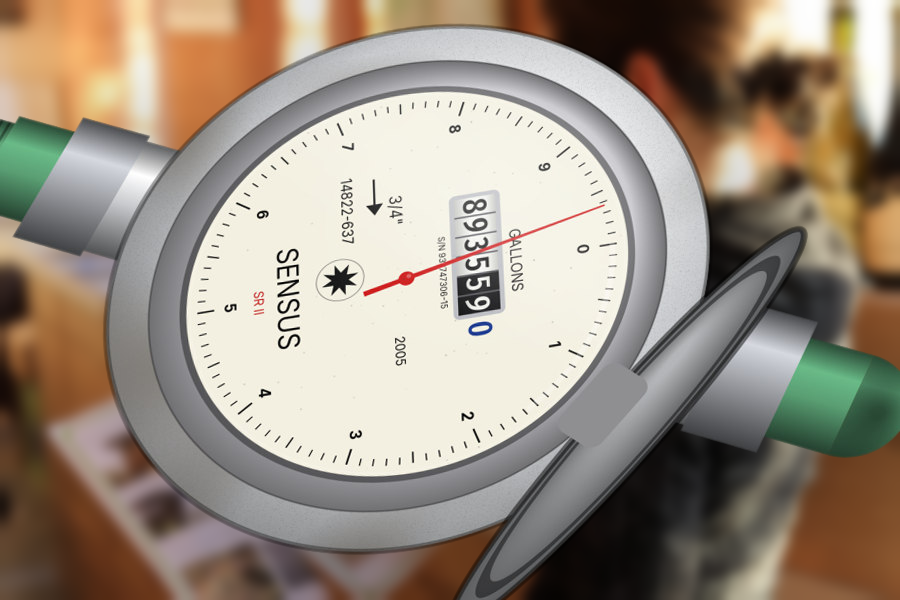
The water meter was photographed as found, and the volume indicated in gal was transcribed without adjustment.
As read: 8935589.6 gal
